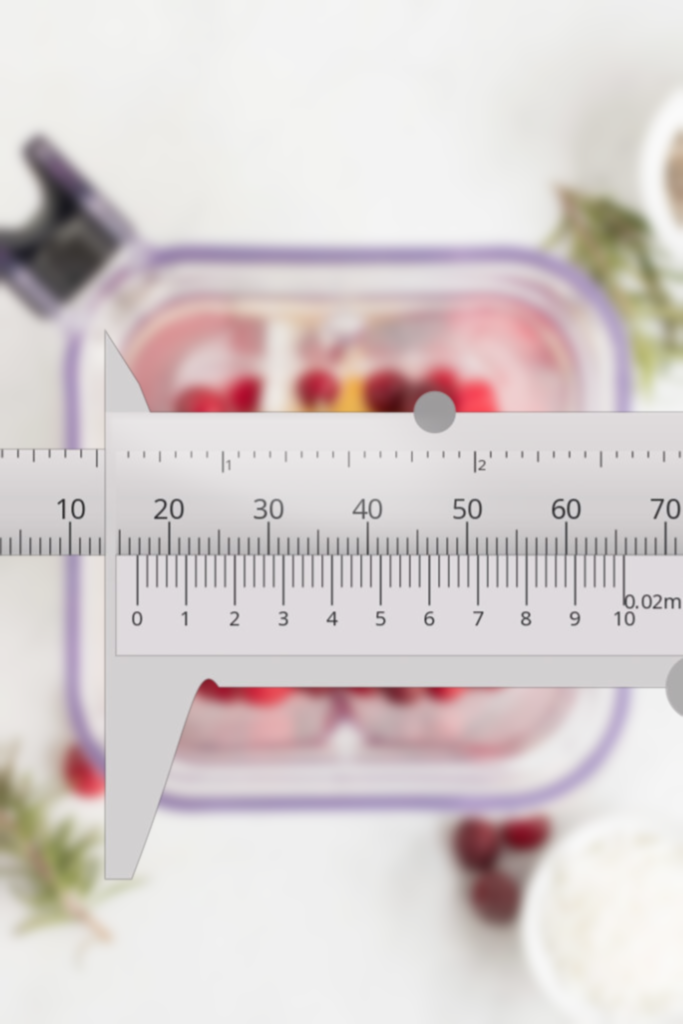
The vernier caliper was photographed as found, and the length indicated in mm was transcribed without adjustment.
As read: 16.8 mm
